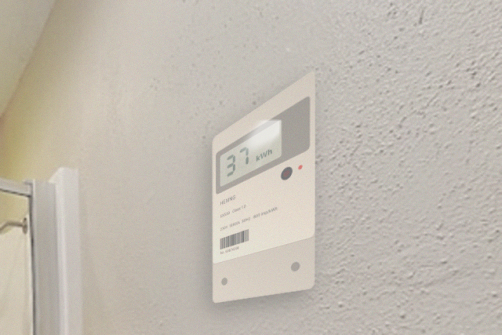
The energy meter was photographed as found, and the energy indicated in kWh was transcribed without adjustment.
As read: 37 kWh
